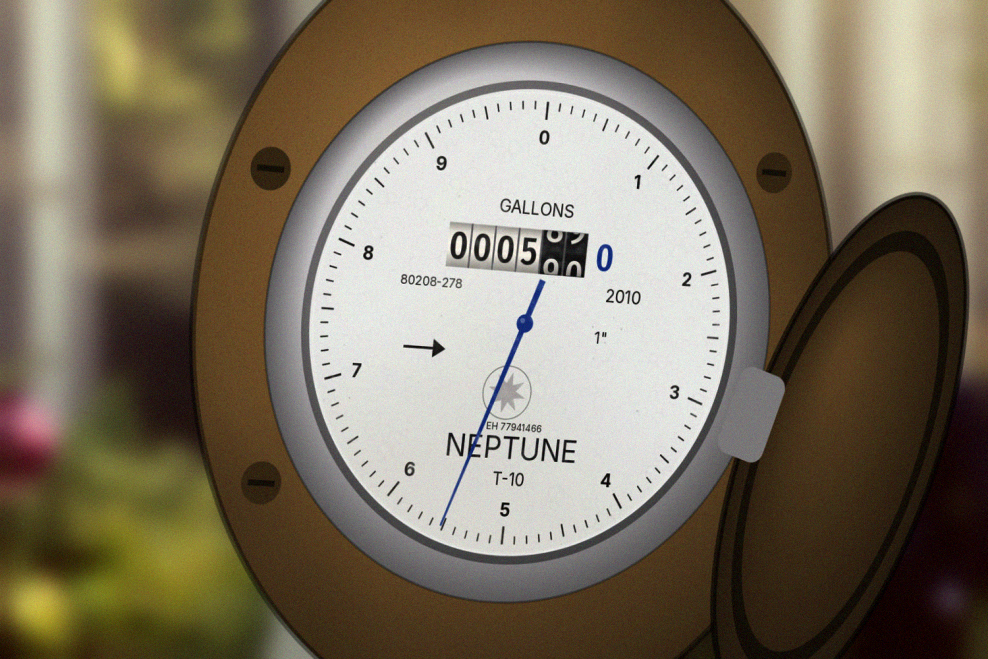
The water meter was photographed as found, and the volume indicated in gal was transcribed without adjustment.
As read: 5895.5 gal
